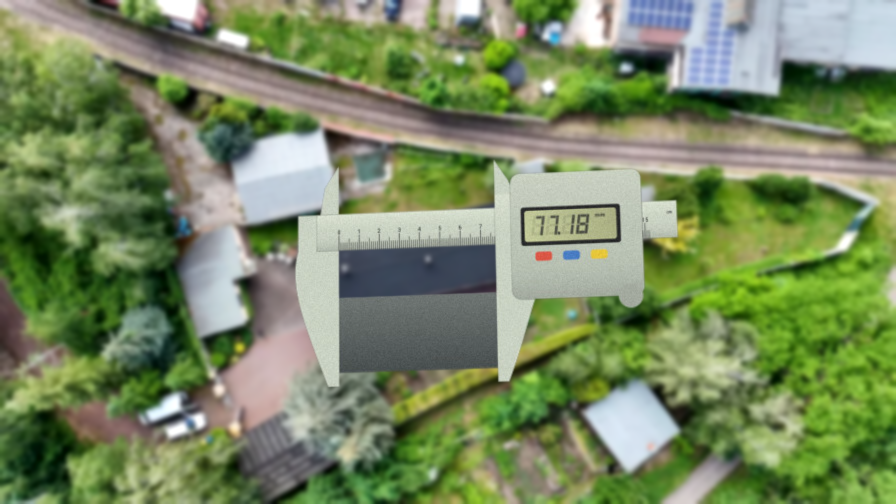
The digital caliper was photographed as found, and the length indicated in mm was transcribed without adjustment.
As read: 77.18 mm
